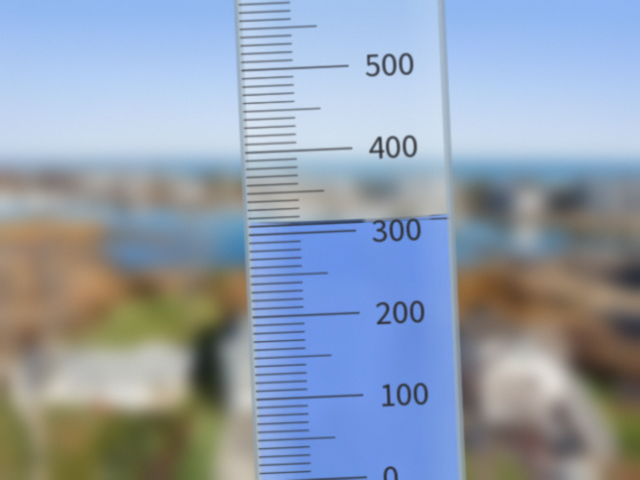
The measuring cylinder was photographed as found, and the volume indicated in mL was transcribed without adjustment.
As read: 310 mL
